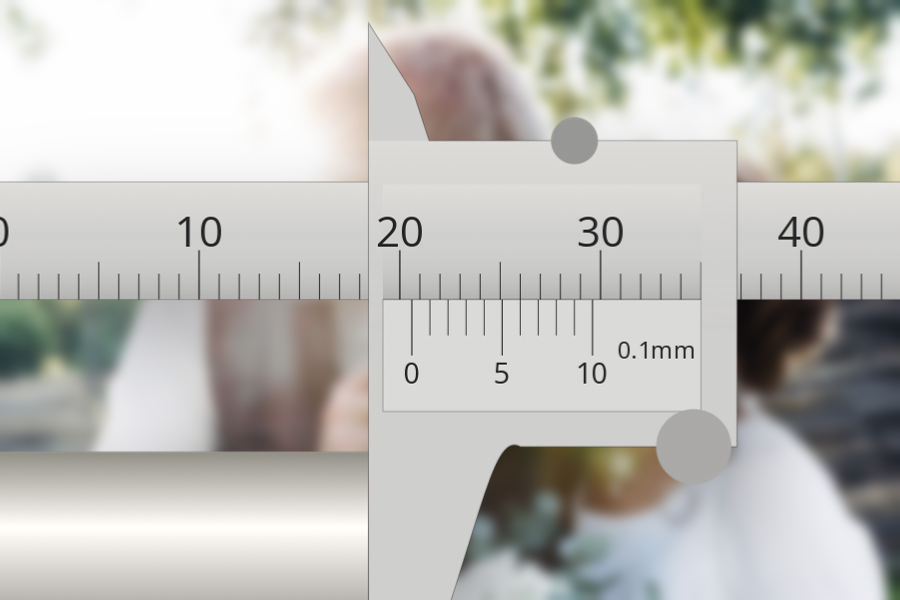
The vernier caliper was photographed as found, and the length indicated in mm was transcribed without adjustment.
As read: 20.6 mm
